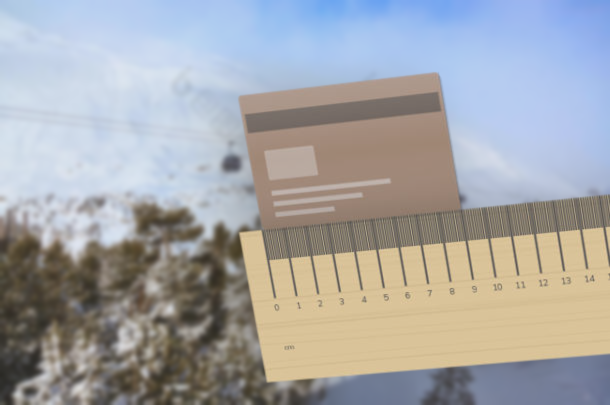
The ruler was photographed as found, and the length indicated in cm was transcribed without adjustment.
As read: 9 cm
